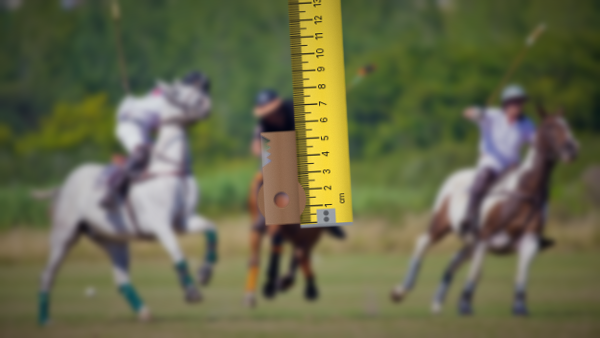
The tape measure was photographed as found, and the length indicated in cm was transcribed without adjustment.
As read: 5.5 cm
